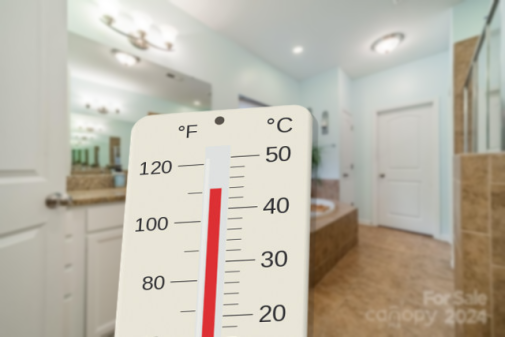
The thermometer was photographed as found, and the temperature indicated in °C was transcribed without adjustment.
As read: 44 °C
